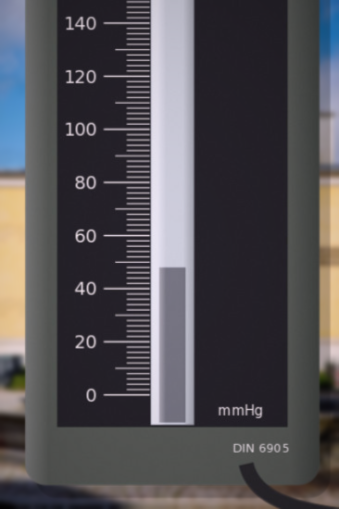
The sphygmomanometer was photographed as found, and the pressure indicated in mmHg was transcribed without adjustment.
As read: 48 mmHg
